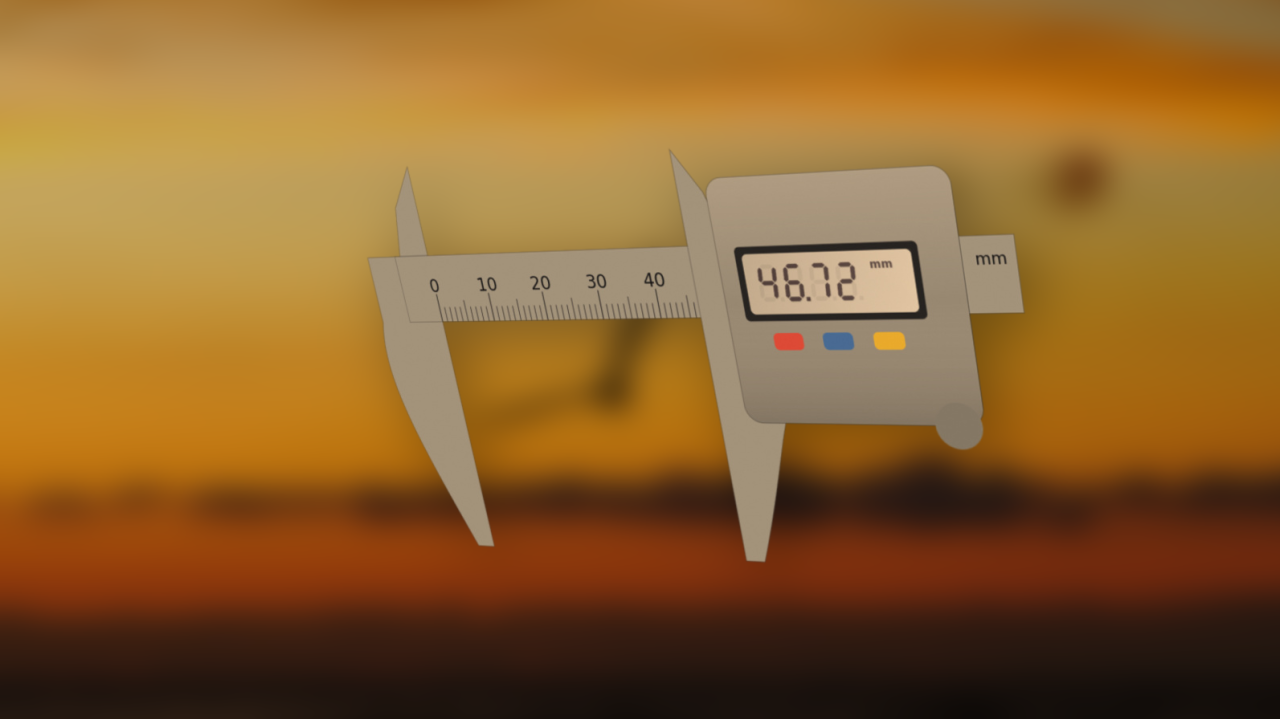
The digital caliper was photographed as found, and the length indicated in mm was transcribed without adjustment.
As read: 46.72 mm
